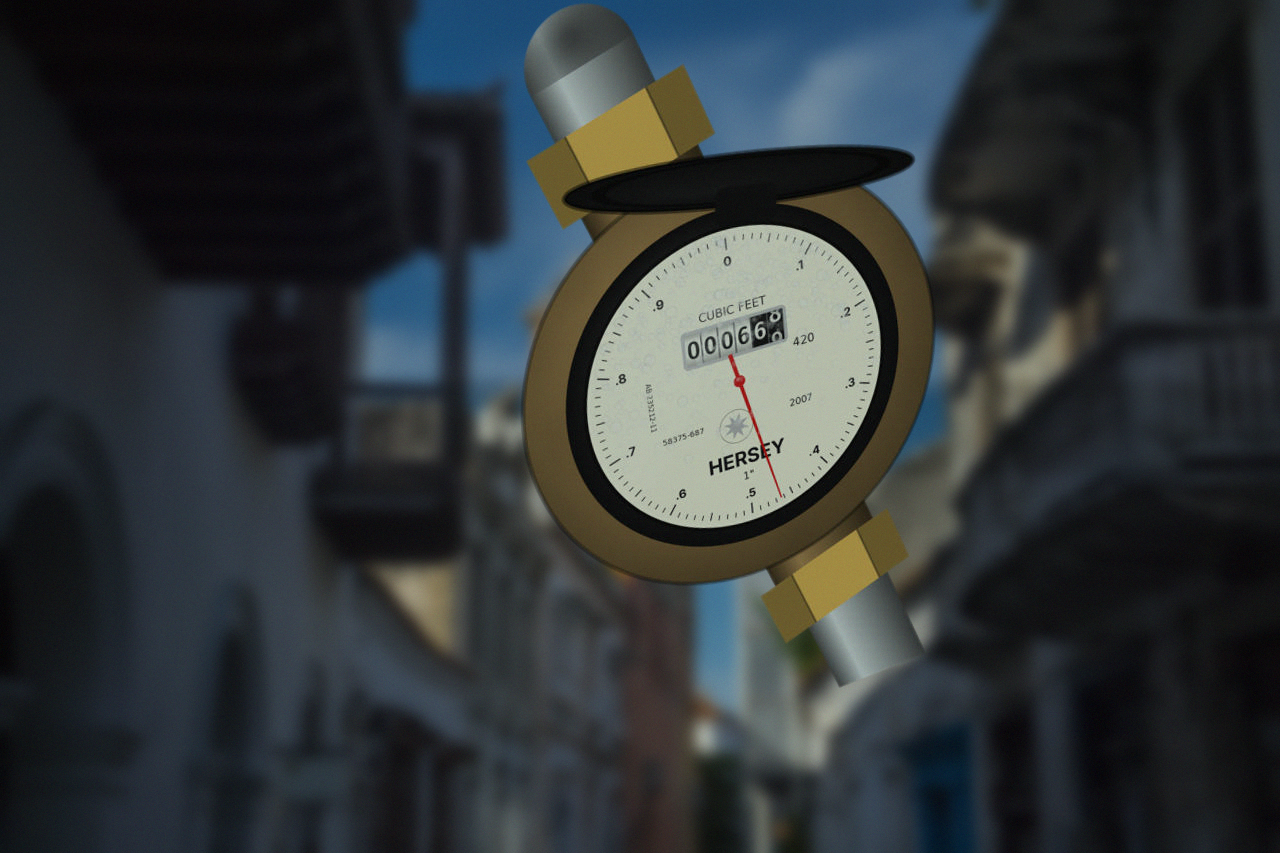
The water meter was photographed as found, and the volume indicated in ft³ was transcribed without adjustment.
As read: 668.46 ft³
